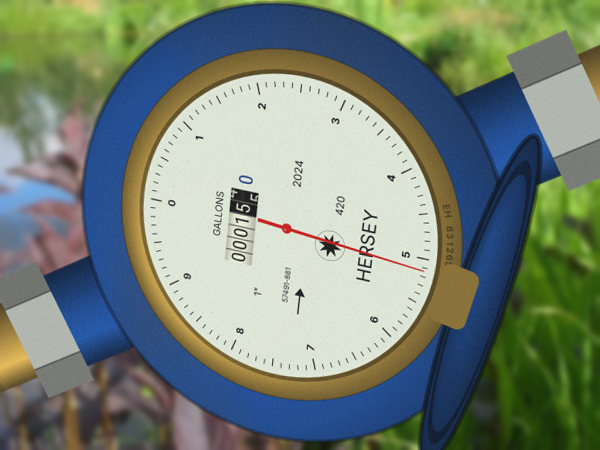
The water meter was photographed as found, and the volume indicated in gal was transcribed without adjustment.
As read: 1545.1 gal
